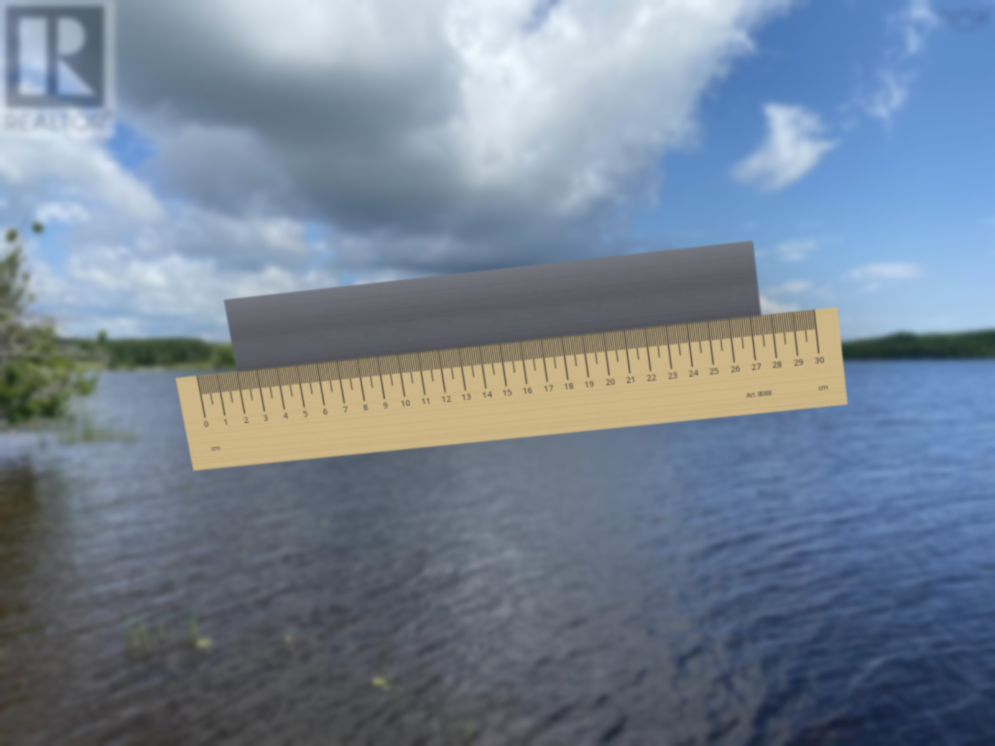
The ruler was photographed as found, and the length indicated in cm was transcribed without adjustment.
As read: 25.5 cm
